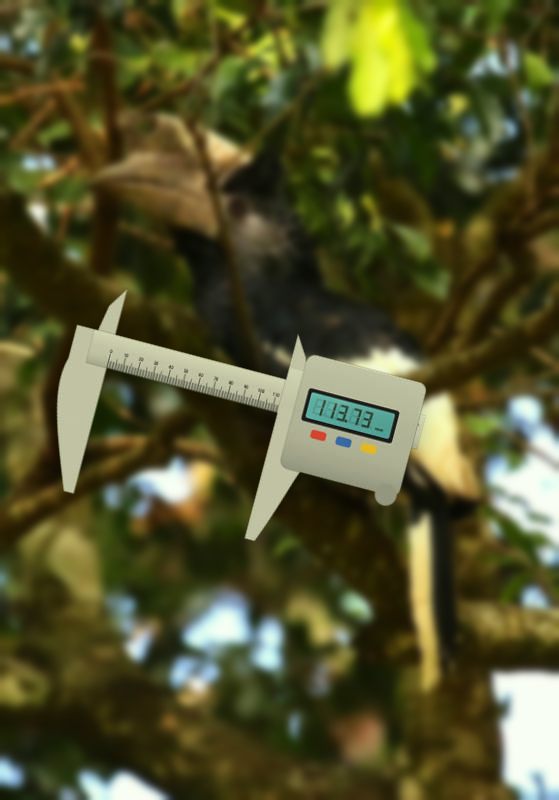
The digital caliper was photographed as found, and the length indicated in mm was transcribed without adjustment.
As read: 113.73 mm
